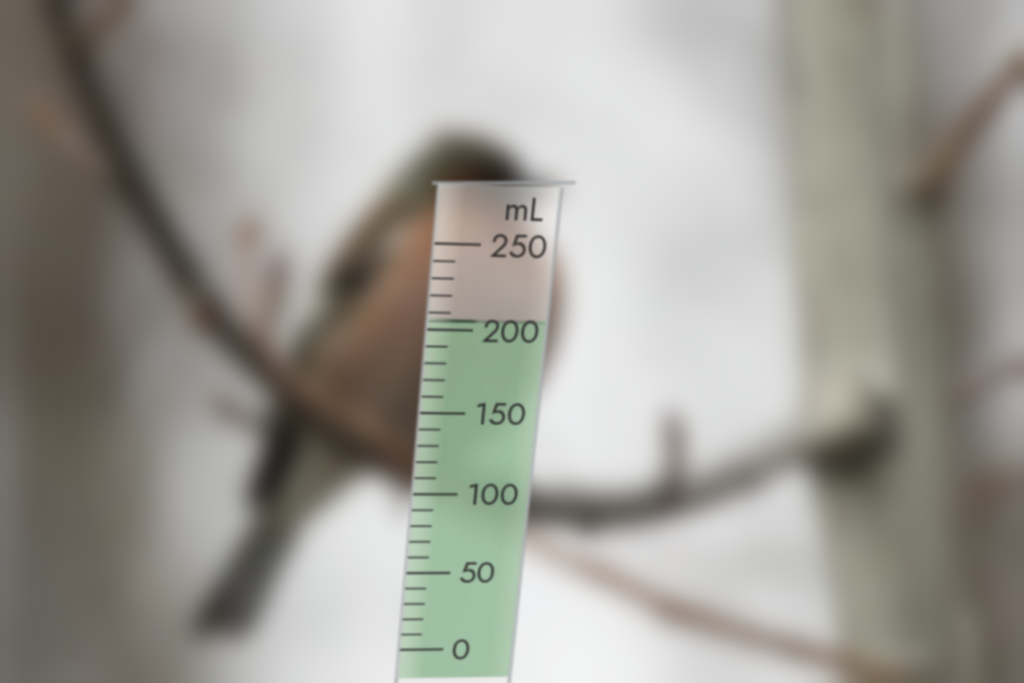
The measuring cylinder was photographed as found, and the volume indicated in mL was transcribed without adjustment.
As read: 205 mL
